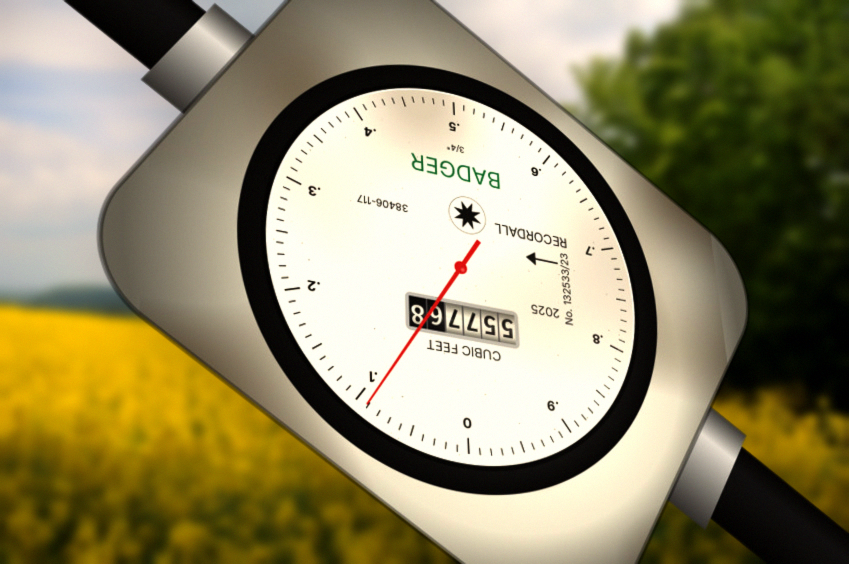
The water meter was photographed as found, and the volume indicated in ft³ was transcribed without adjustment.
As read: 557768.09 ft³
